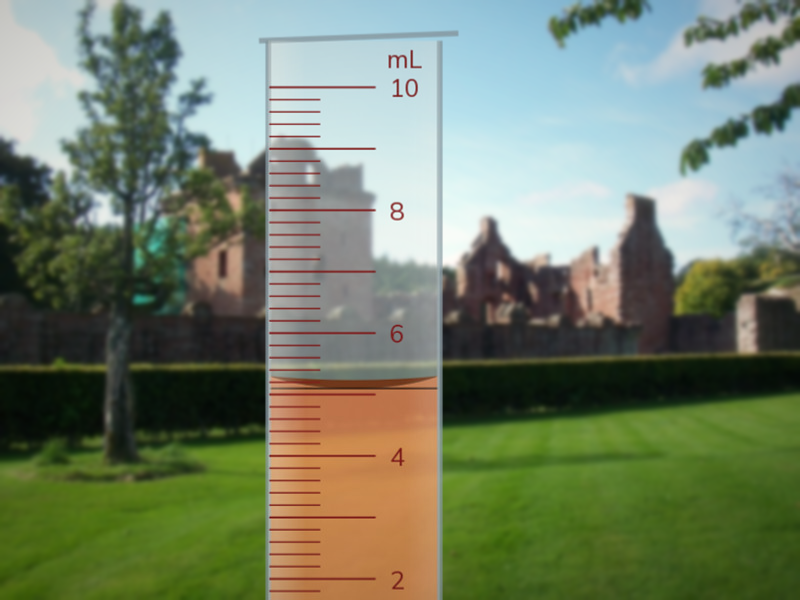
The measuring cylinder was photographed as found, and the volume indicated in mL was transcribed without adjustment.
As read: 5.1 mL
